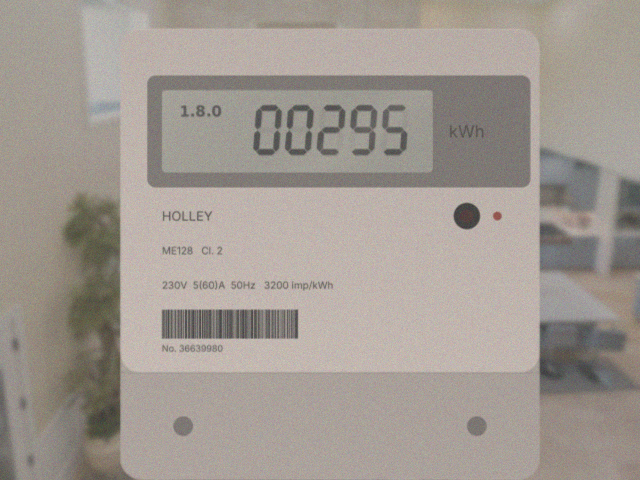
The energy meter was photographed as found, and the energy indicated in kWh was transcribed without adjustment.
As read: 295 kWh
